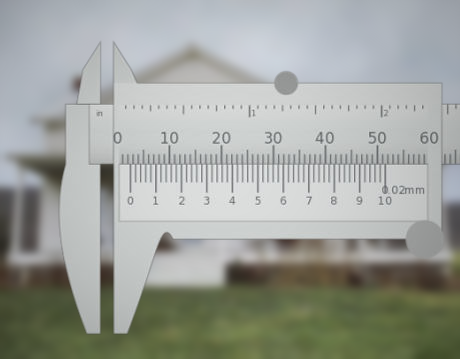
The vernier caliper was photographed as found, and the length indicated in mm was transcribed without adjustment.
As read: 2.5 mm
